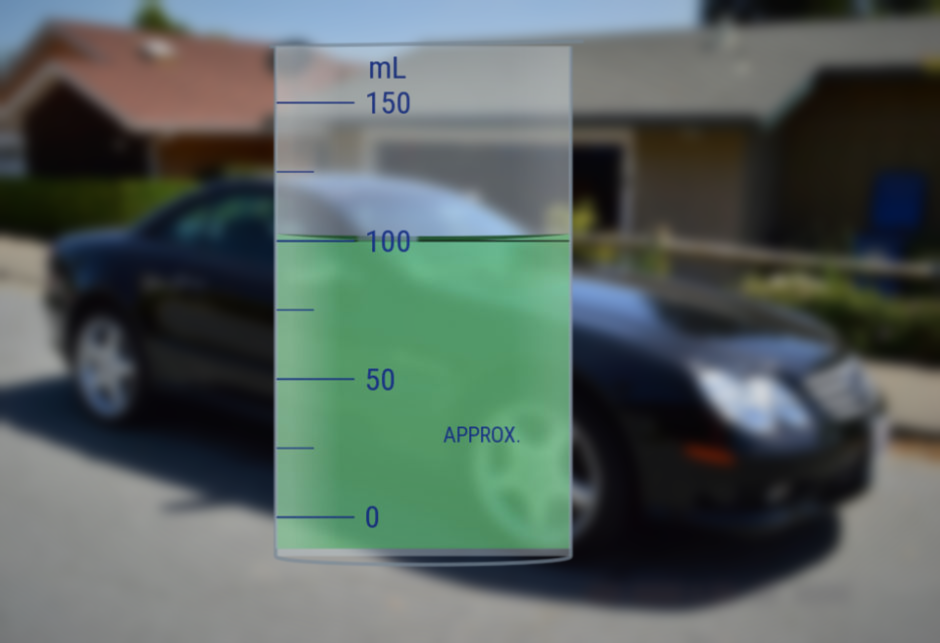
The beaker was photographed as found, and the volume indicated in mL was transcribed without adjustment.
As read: 100 mL
